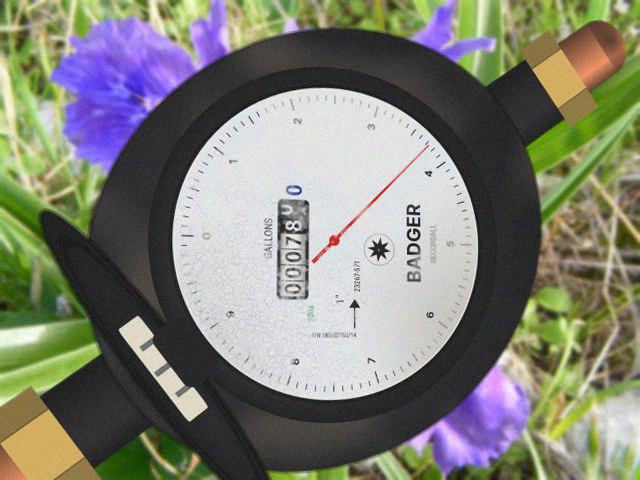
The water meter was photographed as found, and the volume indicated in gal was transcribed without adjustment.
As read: 7803.7 gal
